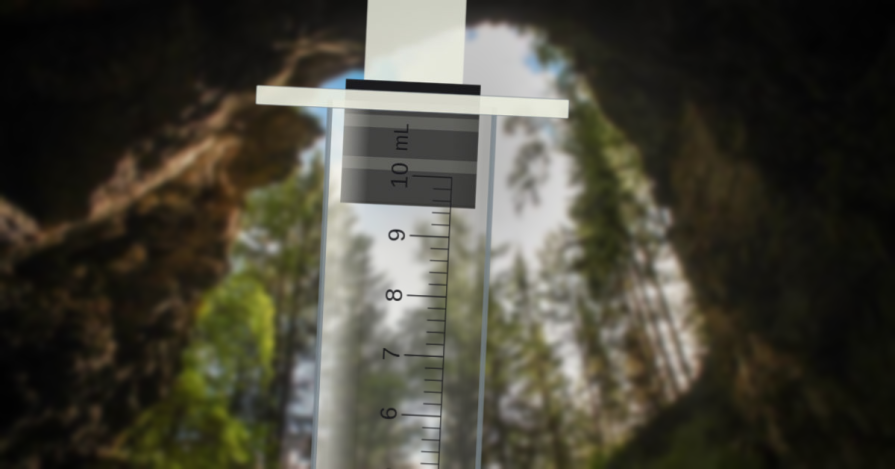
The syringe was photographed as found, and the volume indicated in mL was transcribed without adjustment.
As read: 9.5 mL
